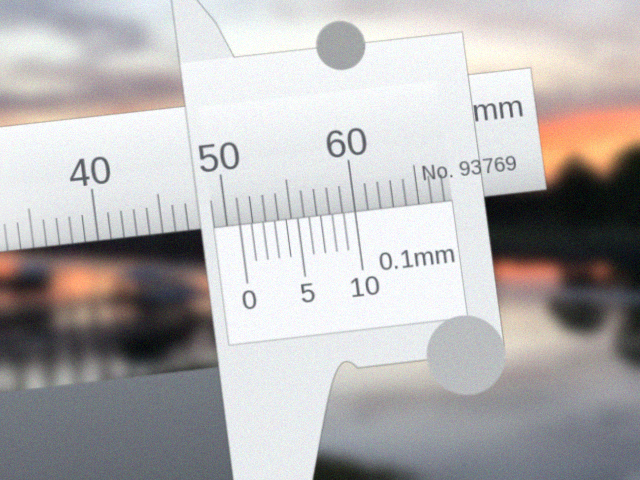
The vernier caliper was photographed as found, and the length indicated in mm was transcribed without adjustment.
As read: 51.0 mm
